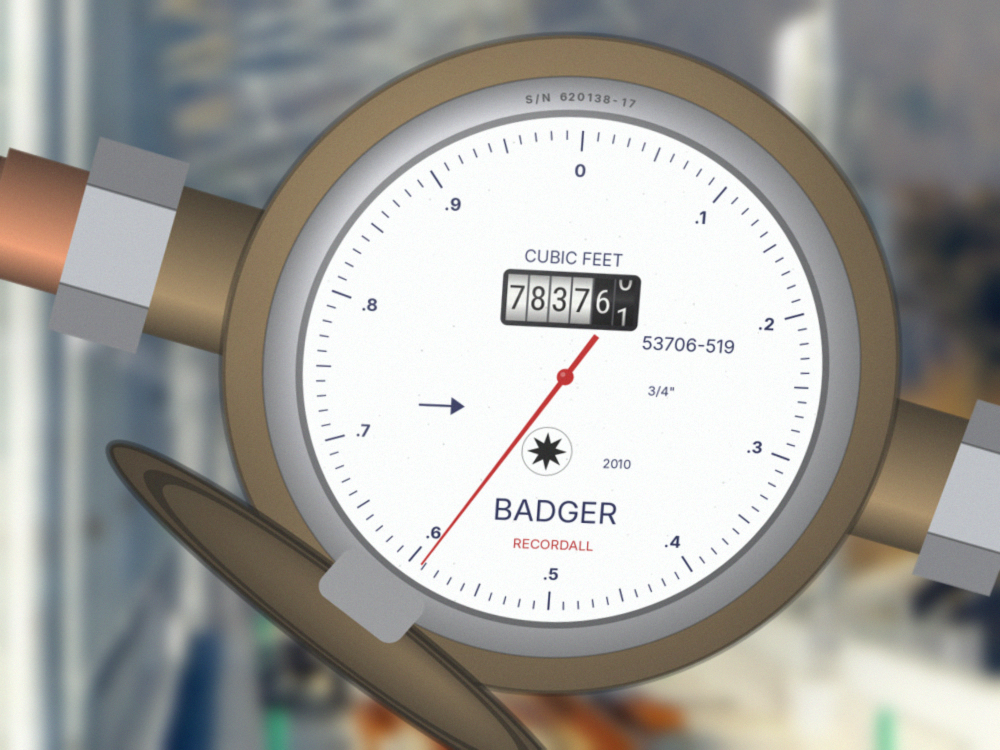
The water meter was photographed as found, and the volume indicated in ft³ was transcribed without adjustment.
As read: 783760.59 ft³
